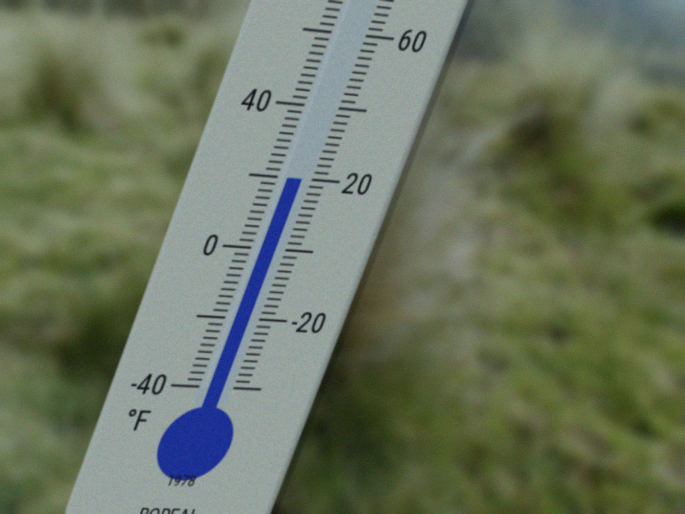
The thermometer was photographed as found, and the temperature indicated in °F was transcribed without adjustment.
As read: 20 °F
